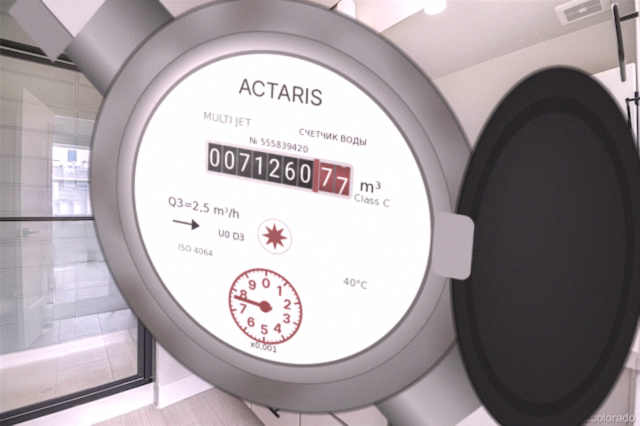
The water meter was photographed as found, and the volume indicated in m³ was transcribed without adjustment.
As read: 71260.767 m³
